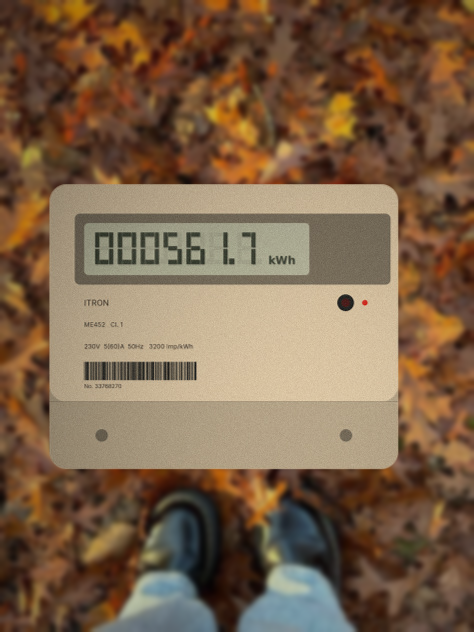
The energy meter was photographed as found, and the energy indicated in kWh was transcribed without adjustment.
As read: 561.7 kWh
